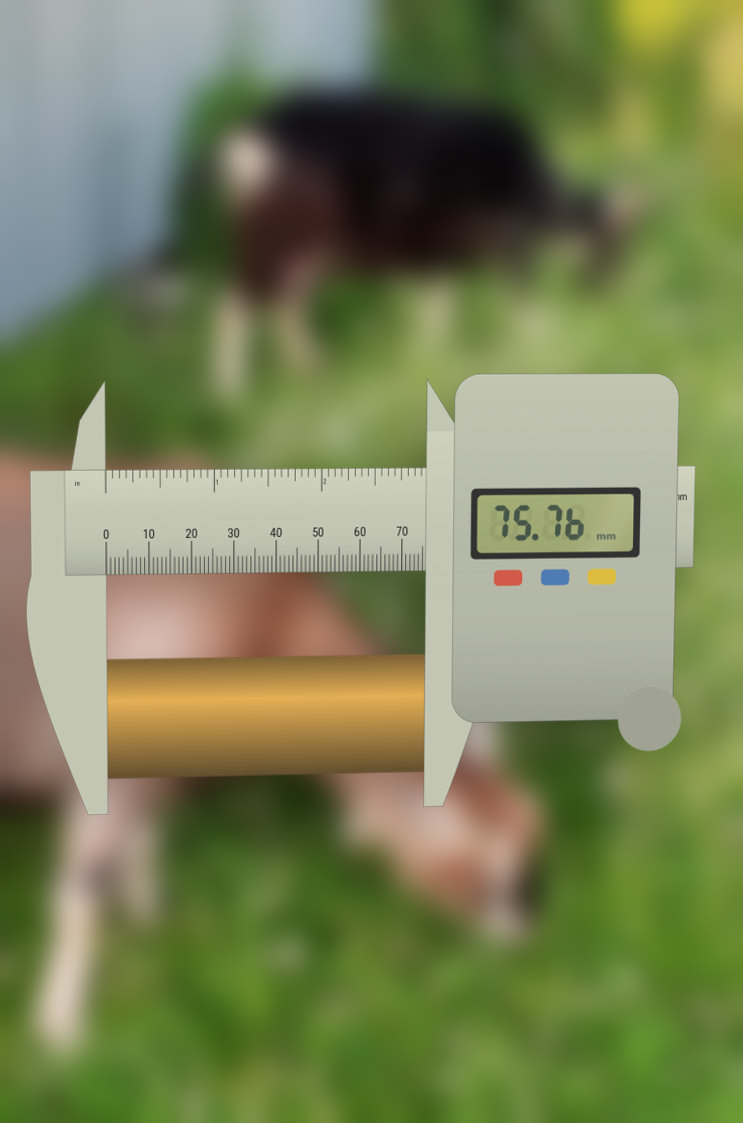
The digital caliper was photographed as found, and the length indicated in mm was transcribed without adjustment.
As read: 75.76 mm
